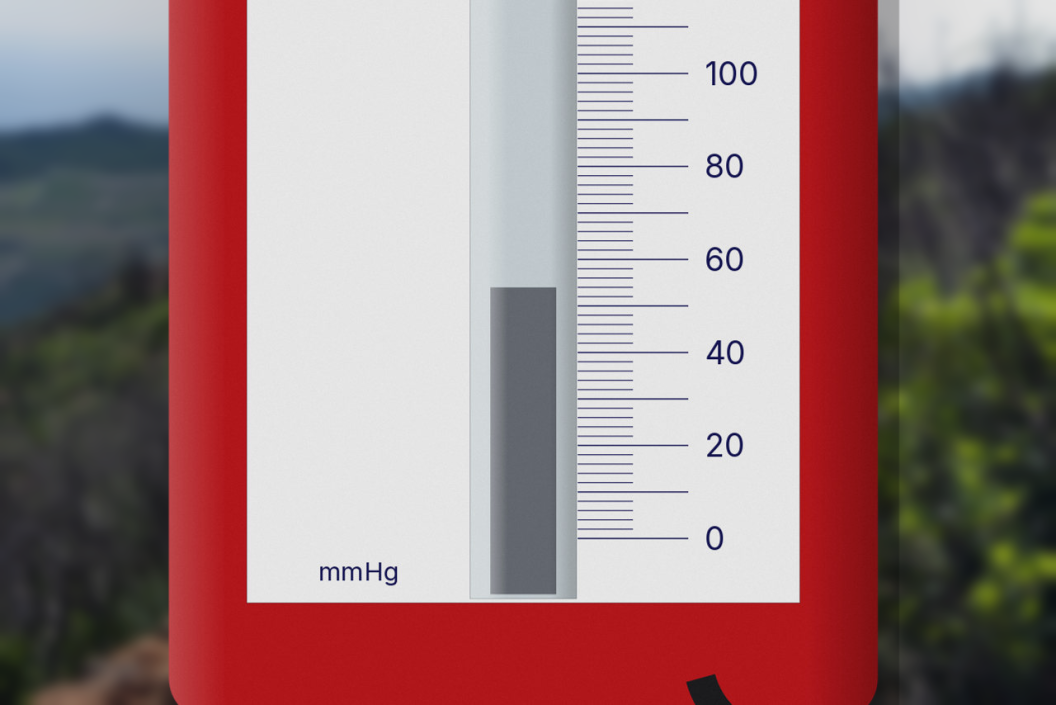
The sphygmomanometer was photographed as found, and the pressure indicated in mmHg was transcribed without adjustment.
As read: 54 mmHg
